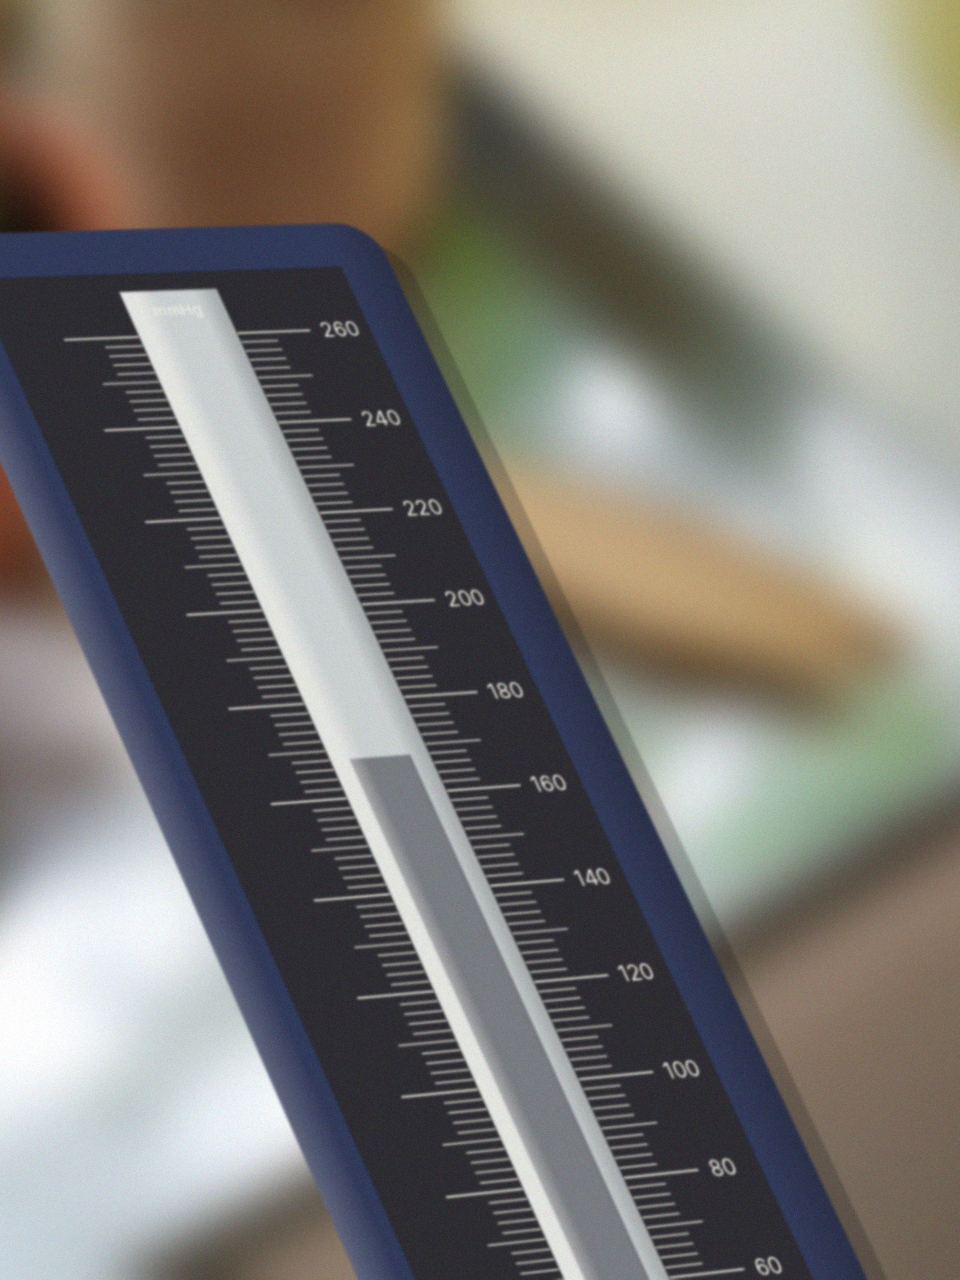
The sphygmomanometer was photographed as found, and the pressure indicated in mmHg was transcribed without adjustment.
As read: 168 mmHg
